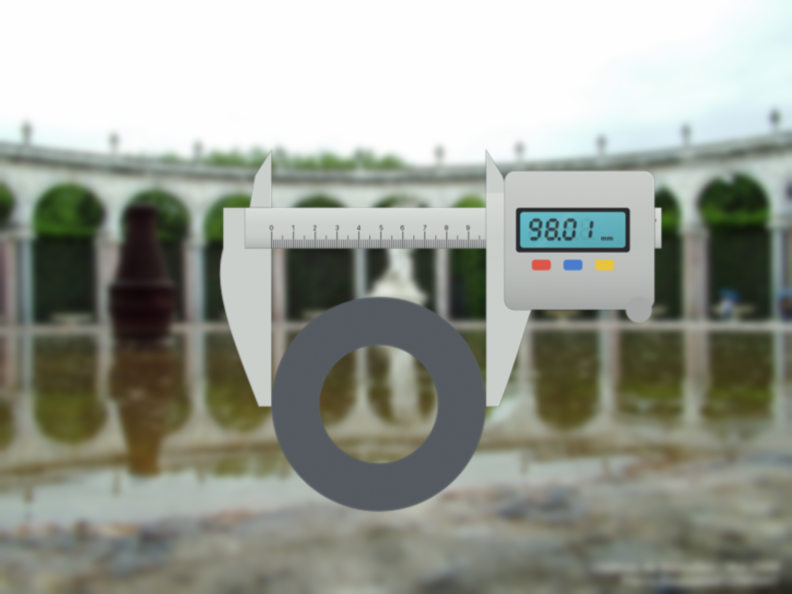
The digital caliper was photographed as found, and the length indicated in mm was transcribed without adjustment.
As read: 98.01 mm
